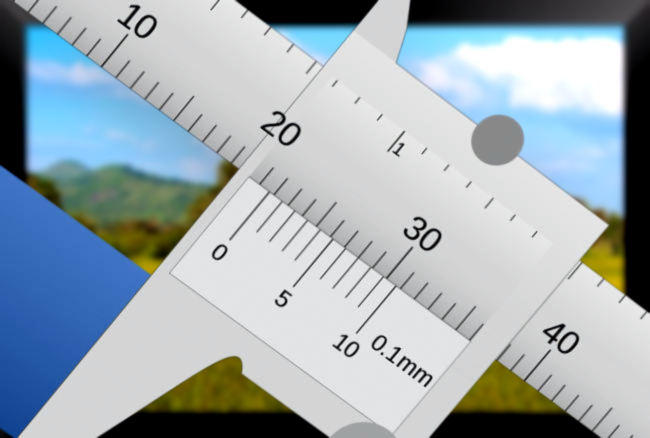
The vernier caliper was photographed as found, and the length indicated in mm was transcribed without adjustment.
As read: 21.7 mm
